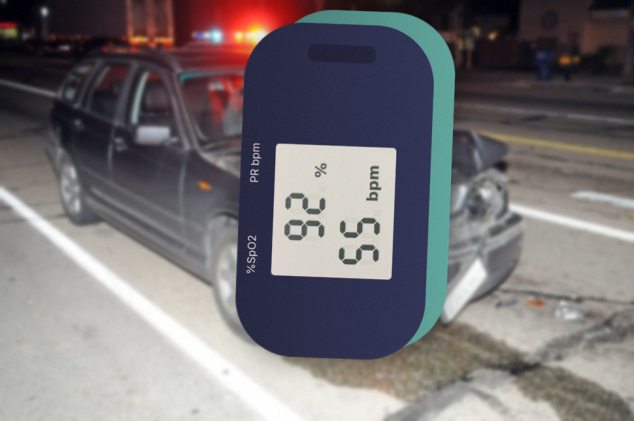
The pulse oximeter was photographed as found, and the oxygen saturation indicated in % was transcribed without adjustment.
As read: 92 %
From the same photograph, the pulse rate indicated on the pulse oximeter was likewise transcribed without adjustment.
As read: 55 bpm
